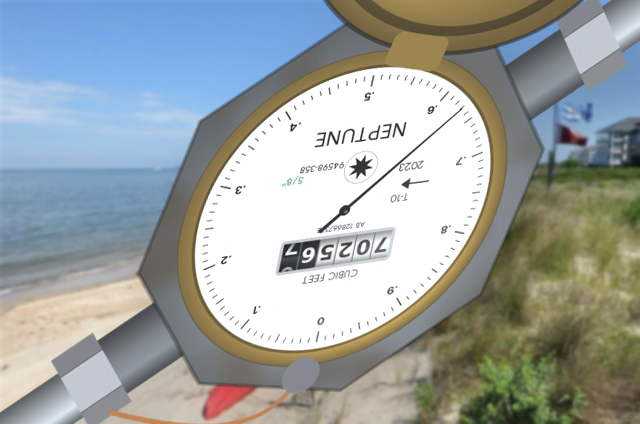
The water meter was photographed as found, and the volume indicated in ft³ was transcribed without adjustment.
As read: 702566.63 ft³
